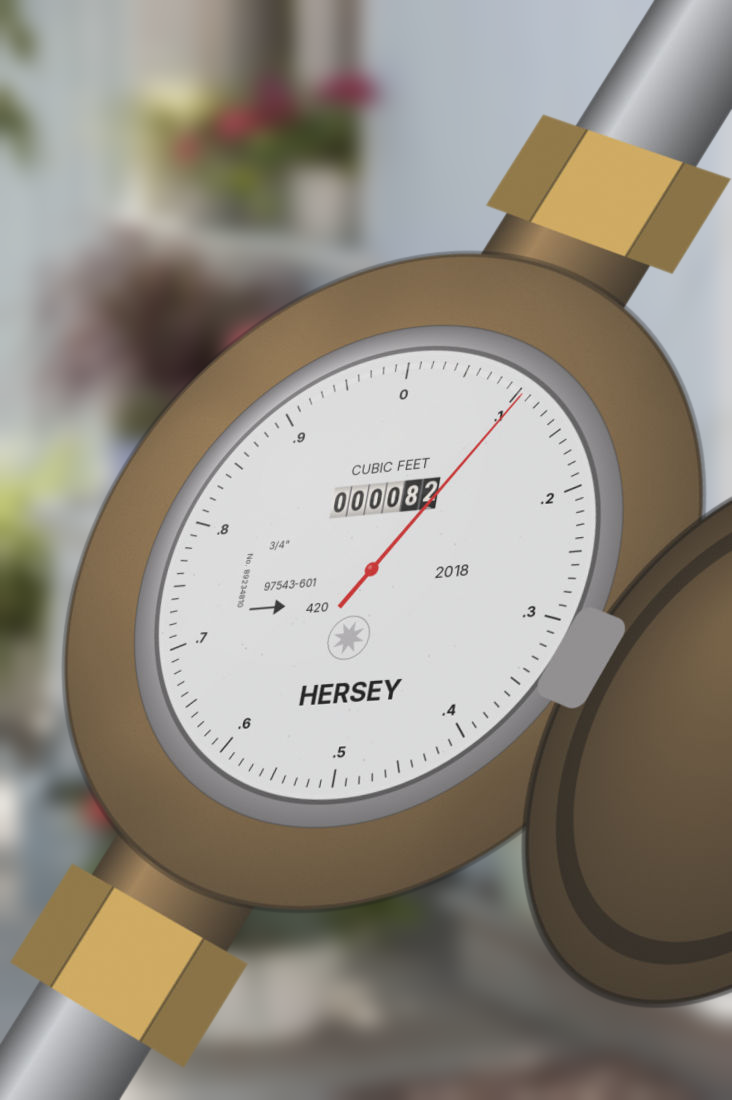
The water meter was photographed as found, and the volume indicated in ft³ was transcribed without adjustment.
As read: 82.10 ft³
